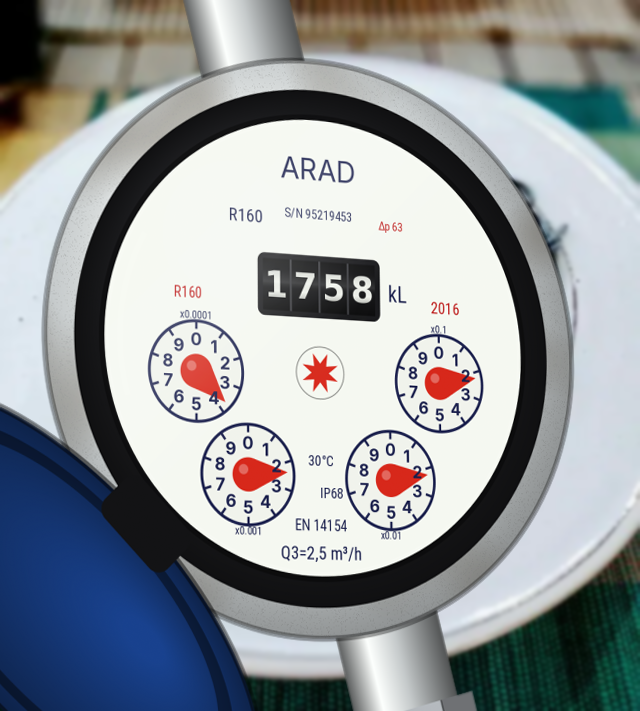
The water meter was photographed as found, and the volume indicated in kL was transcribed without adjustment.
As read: 1758.2223 kL
